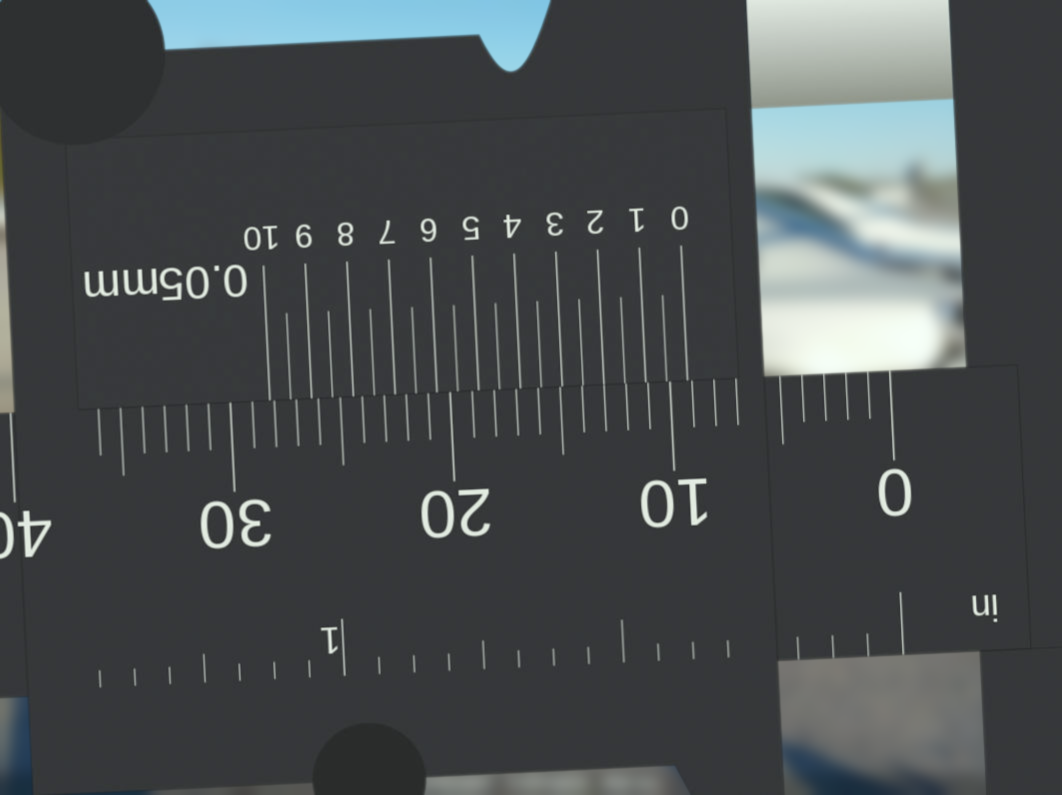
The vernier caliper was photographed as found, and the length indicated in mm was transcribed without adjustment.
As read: 9.2 mm
